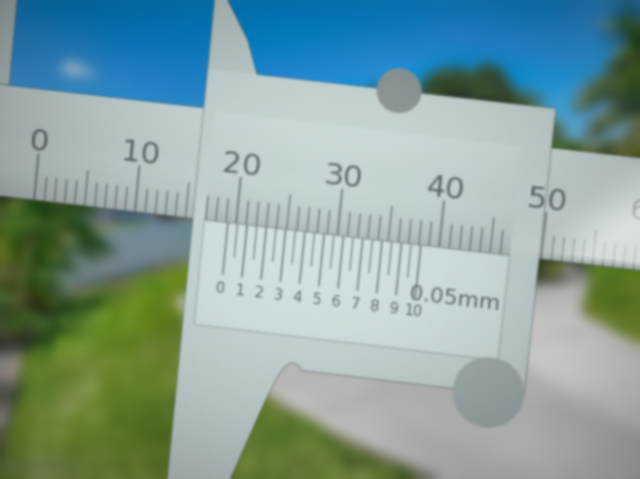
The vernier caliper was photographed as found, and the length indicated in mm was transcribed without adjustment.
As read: 19.2 mm
